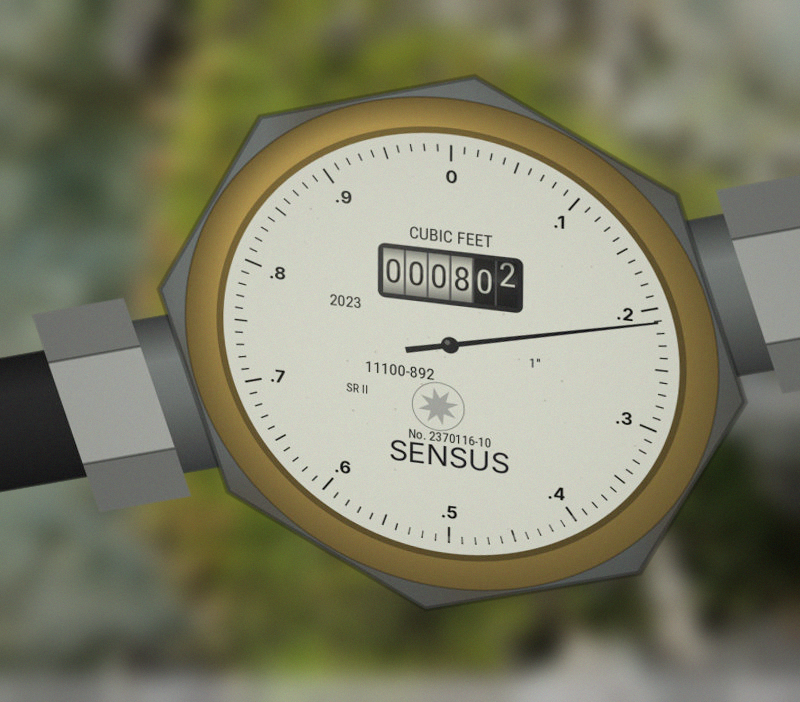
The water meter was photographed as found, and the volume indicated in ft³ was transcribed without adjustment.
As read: 802.21 ft³
